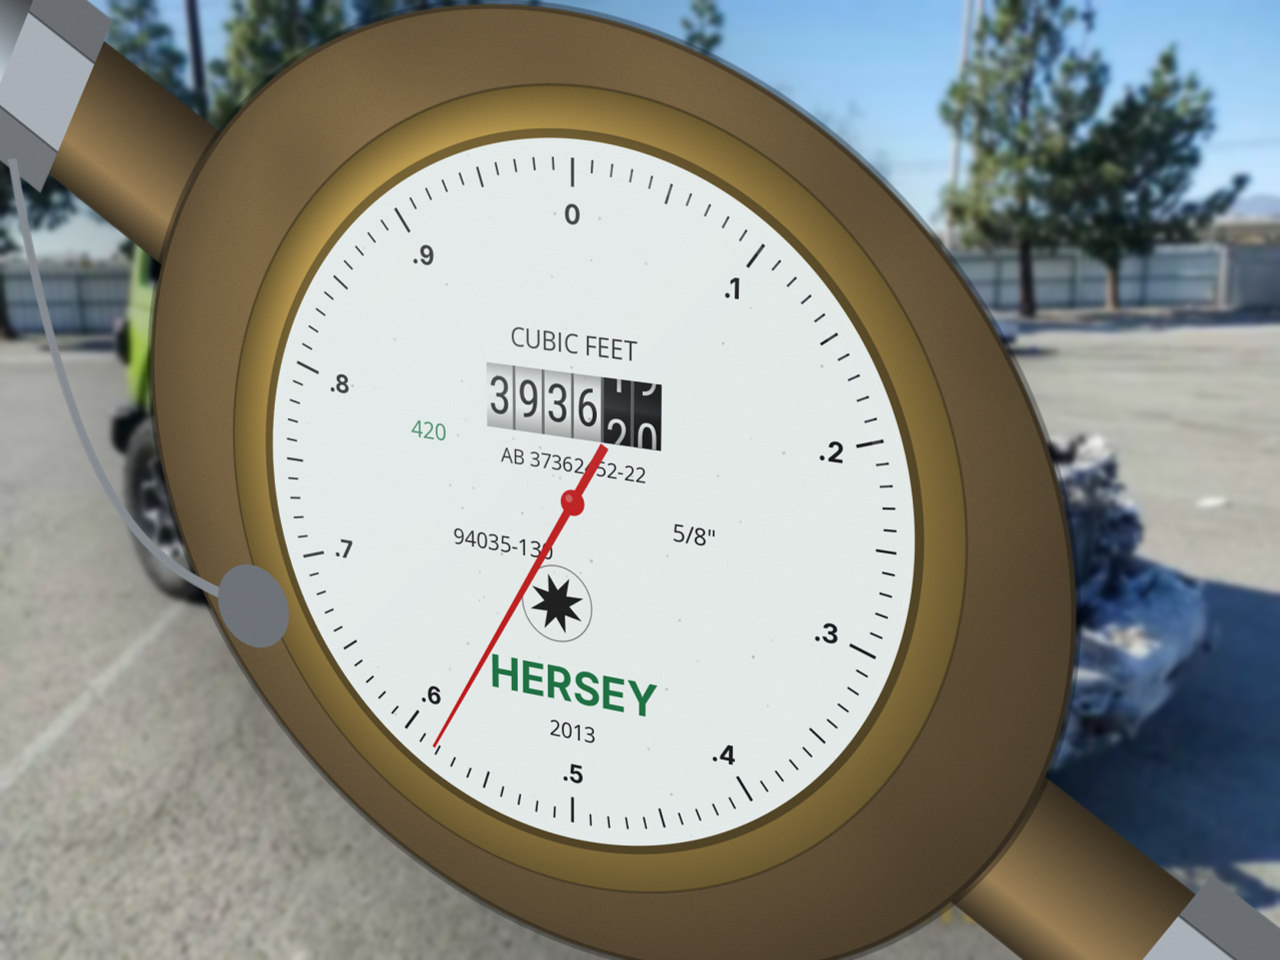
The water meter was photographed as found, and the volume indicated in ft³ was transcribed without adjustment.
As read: 393619.58 ft³
